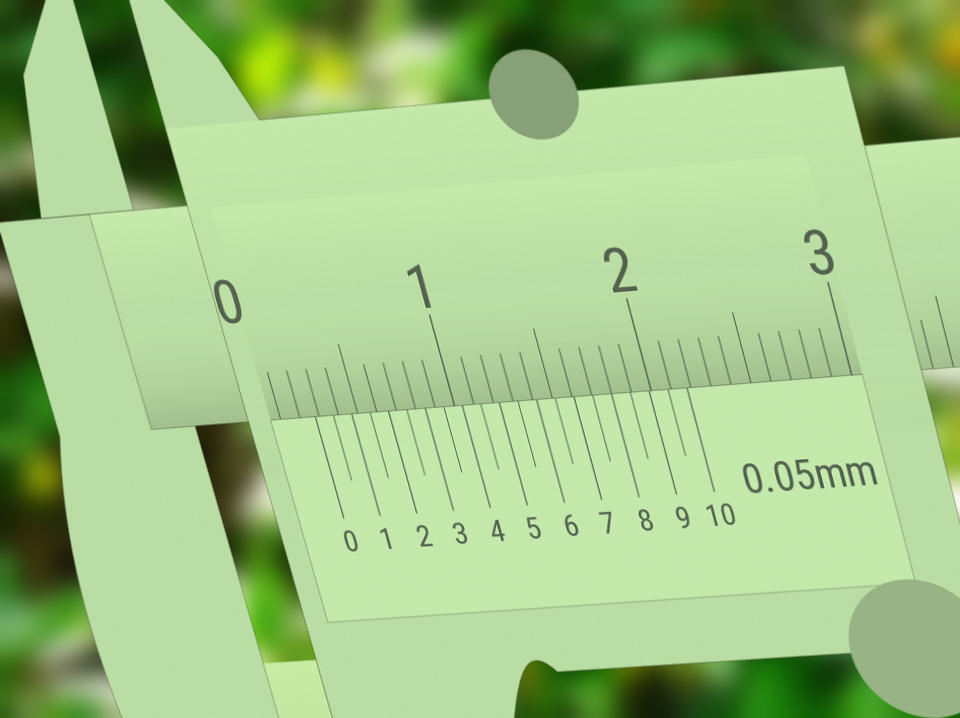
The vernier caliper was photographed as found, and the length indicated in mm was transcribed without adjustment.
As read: 2.8 mm
